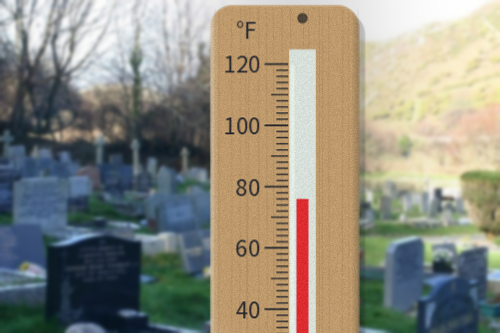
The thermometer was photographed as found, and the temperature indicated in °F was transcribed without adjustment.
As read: 76 °F
